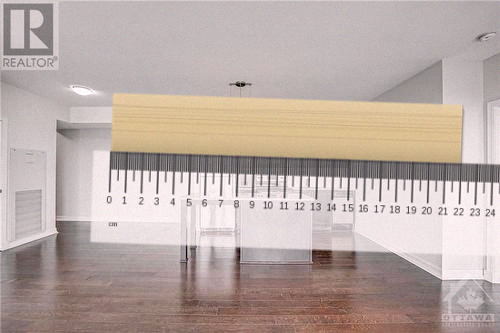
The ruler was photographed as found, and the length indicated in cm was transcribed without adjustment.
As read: 22 cm
